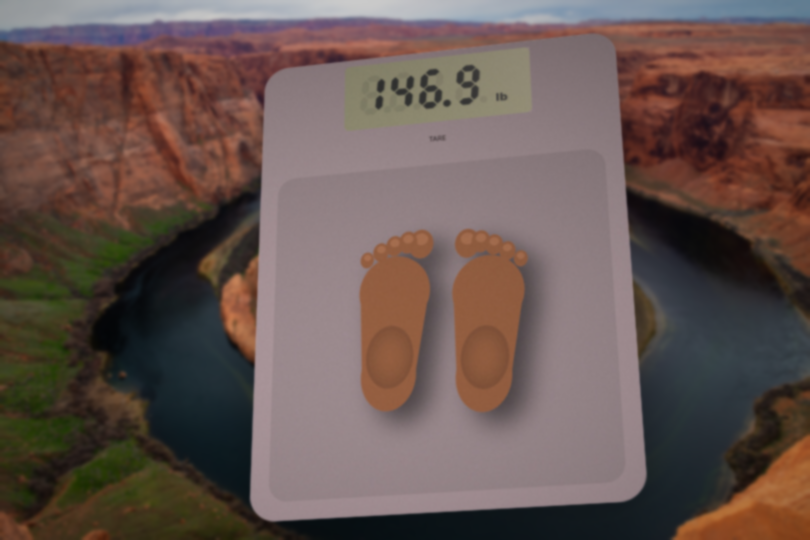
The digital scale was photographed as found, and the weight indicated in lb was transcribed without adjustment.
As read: 146.9 lb
